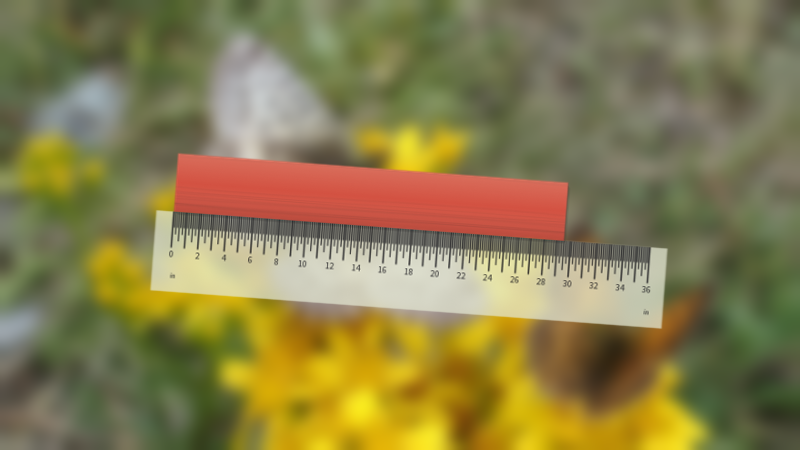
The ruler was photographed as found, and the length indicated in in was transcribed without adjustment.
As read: 29.5 in
